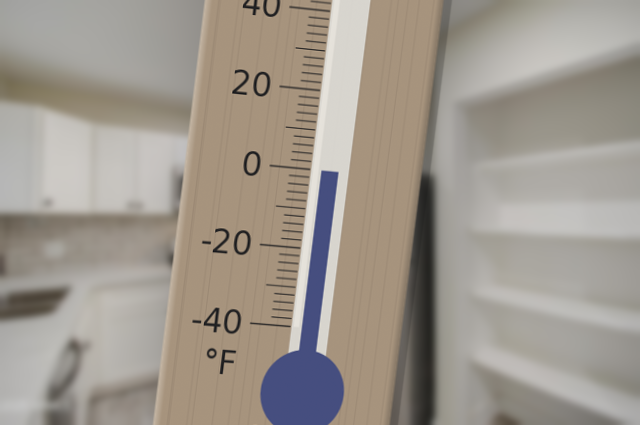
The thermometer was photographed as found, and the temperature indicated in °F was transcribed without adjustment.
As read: 0 °F
